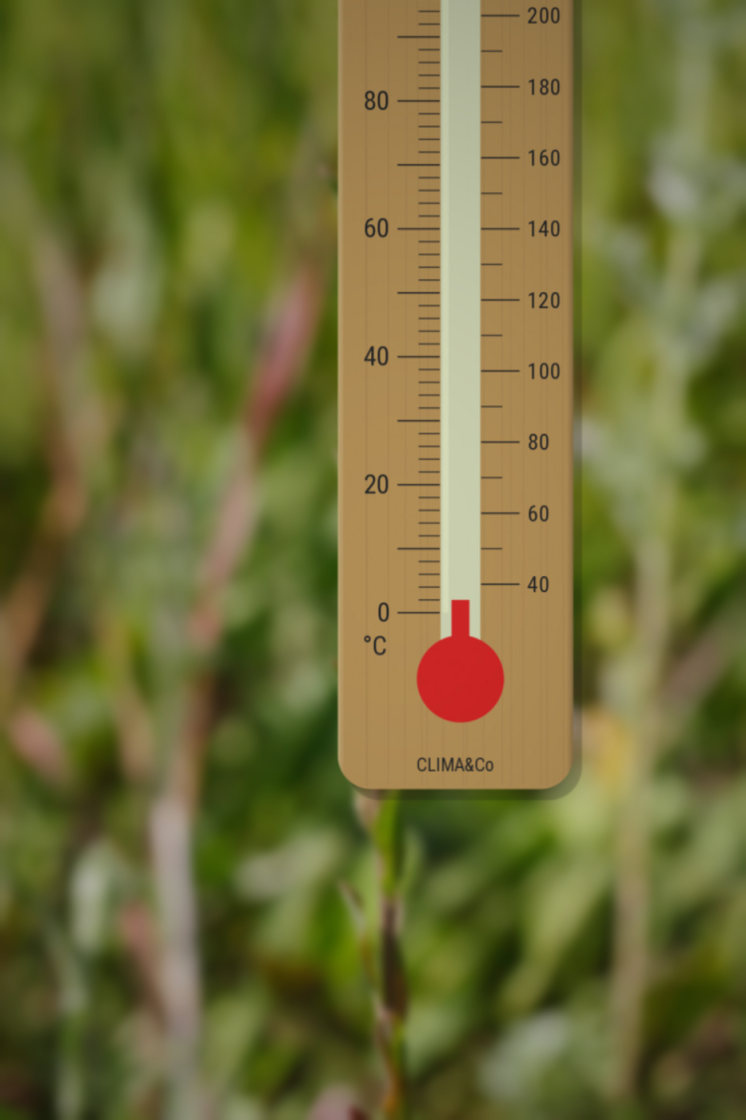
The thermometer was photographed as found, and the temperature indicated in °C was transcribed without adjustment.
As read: 2 °C
